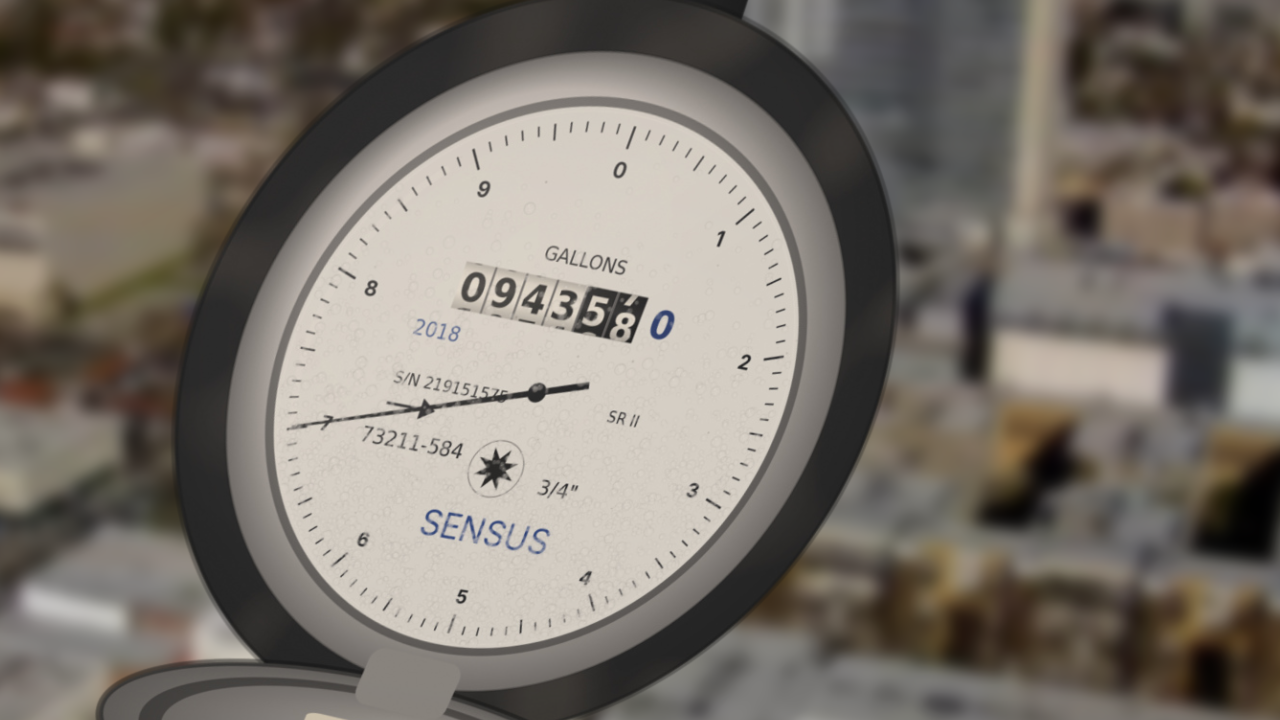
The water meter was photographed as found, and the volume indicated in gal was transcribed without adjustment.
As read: 943577.0 gal
